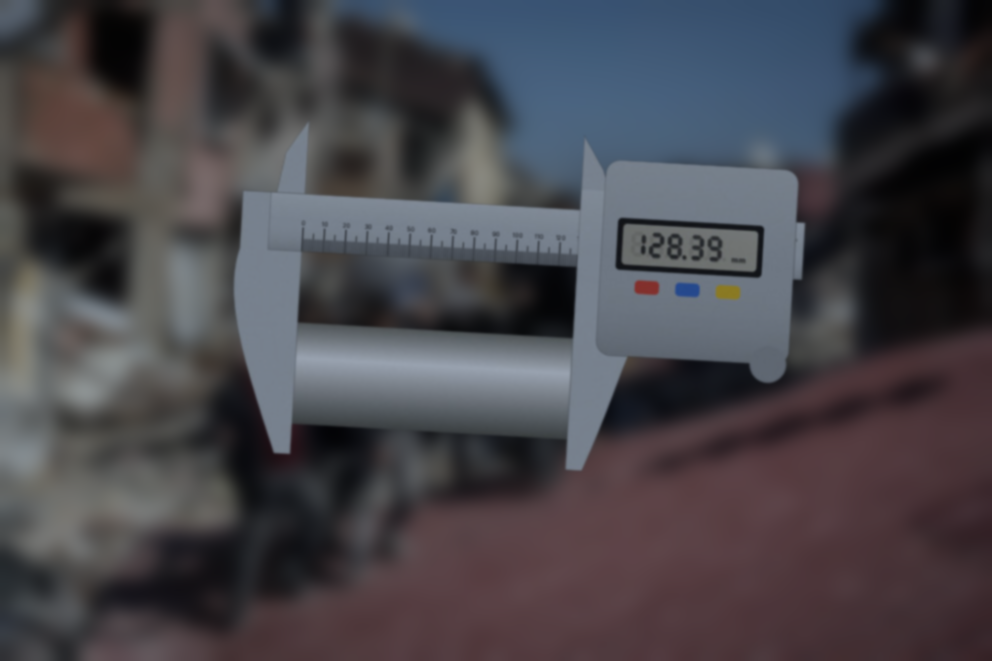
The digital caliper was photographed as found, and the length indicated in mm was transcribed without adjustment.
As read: 128.39 mm
